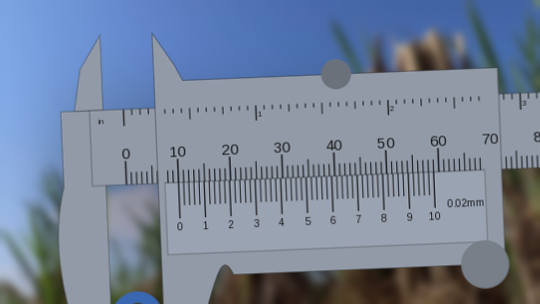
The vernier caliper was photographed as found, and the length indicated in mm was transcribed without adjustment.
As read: 10.0 mm
